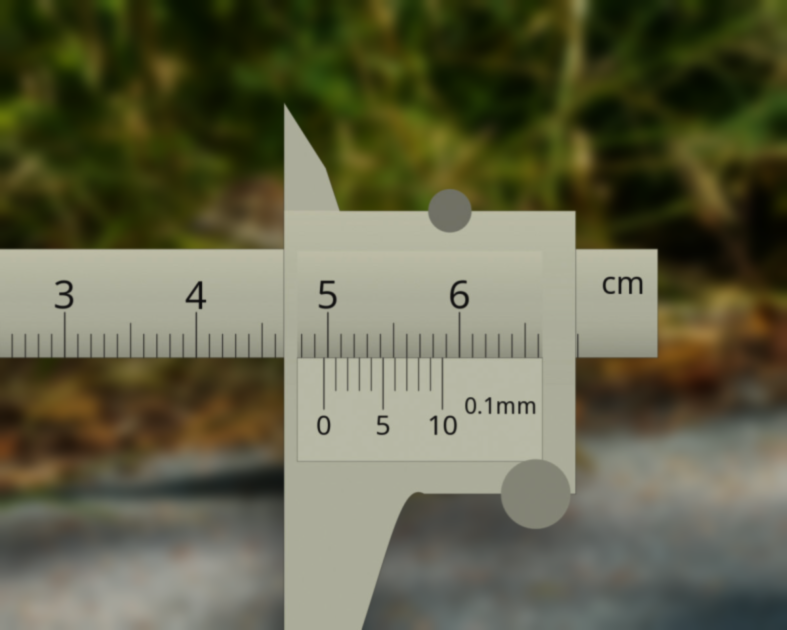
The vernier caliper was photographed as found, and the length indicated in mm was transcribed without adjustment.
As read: 49.7 mm
